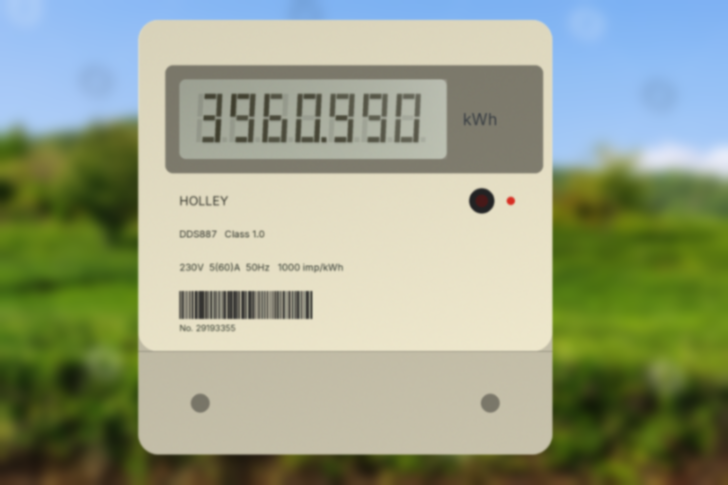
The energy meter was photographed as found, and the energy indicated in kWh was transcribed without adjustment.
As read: 3960.990 kWh
